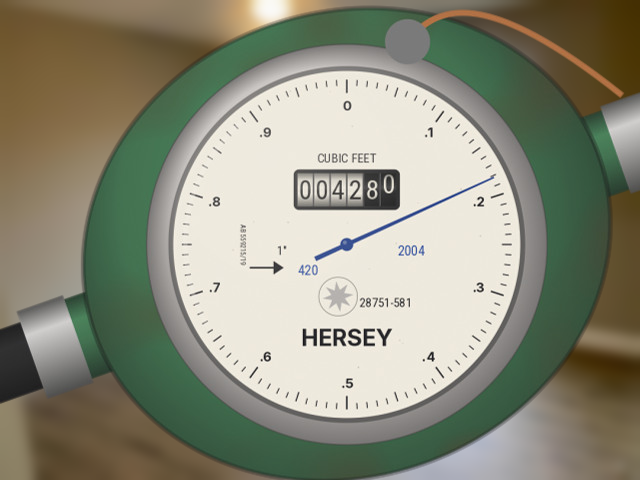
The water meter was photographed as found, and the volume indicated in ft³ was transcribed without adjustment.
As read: 4280.18 ft³
